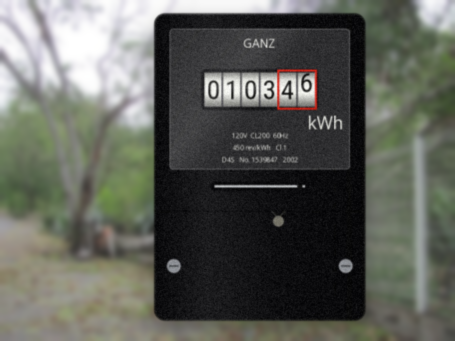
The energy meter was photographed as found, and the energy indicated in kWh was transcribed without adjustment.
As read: 103.46 kWh
